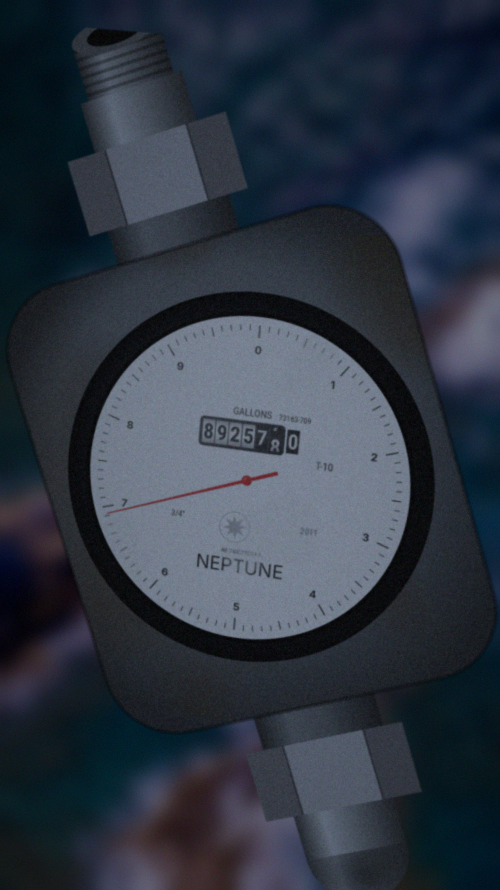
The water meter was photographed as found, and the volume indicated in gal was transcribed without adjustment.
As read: 8925776.9 gal
